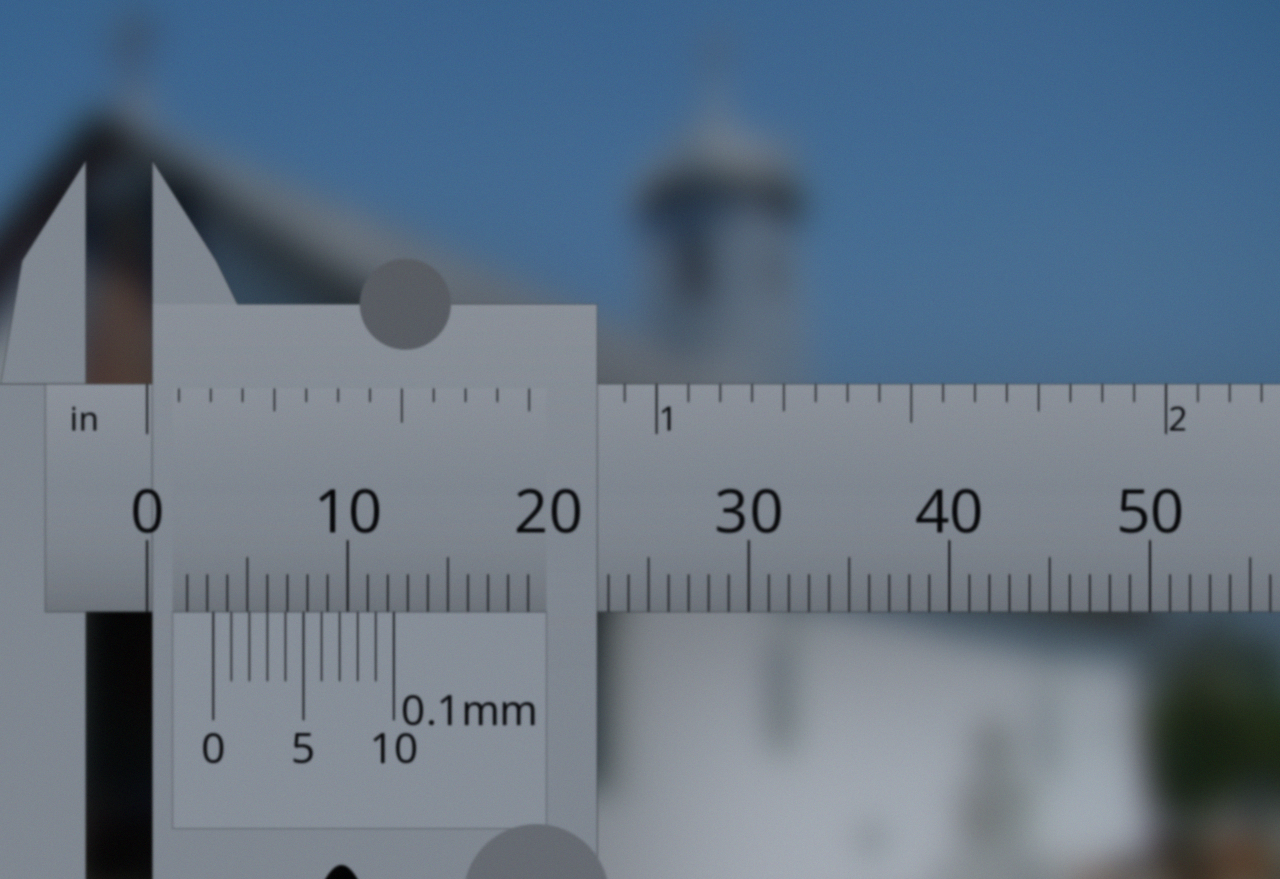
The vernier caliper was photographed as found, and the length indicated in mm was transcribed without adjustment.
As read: 3.3 mm
